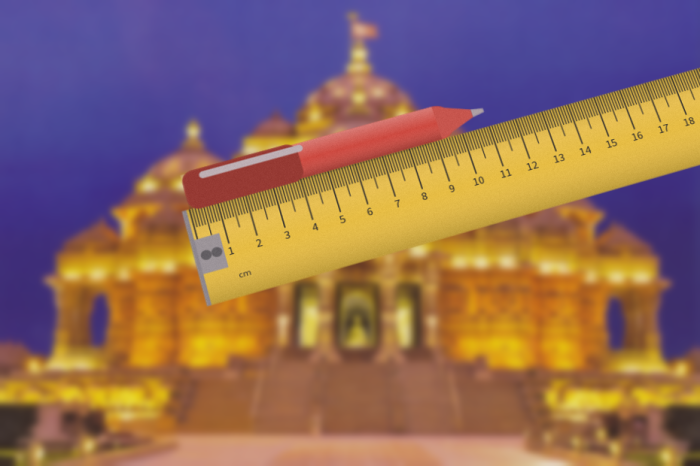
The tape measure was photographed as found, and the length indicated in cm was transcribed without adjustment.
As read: 11 cm
